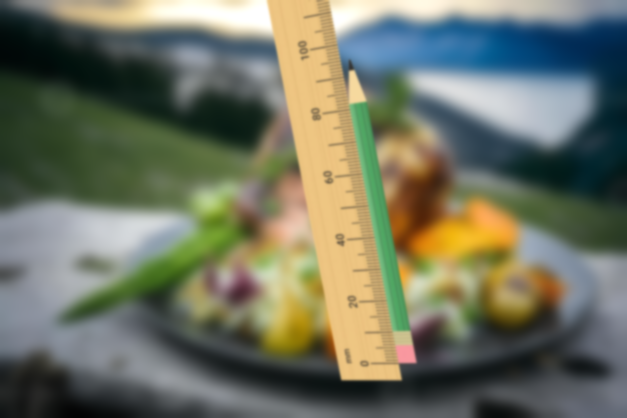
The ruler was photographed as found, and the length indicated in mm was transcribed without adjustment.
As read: 95 mm
